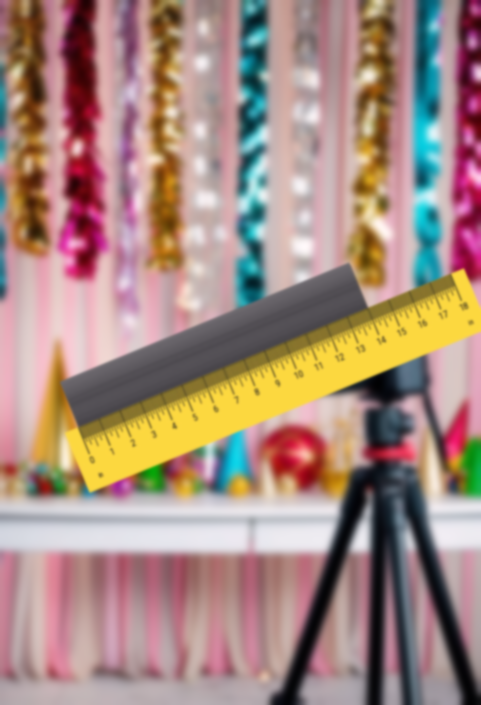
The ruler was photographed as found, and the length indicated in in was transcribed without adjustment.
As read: 14 in
